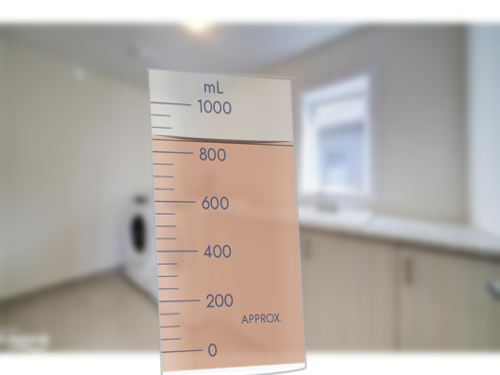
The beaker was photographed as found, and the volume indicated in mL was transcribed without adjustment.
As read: 850 mL
